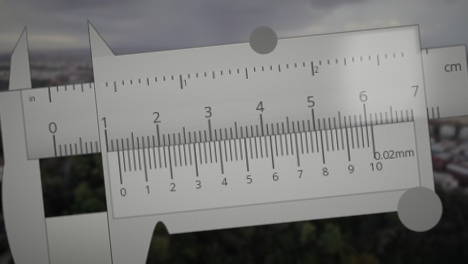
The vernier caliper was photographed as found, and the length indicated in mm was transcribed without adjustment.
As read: 12.0 mm
